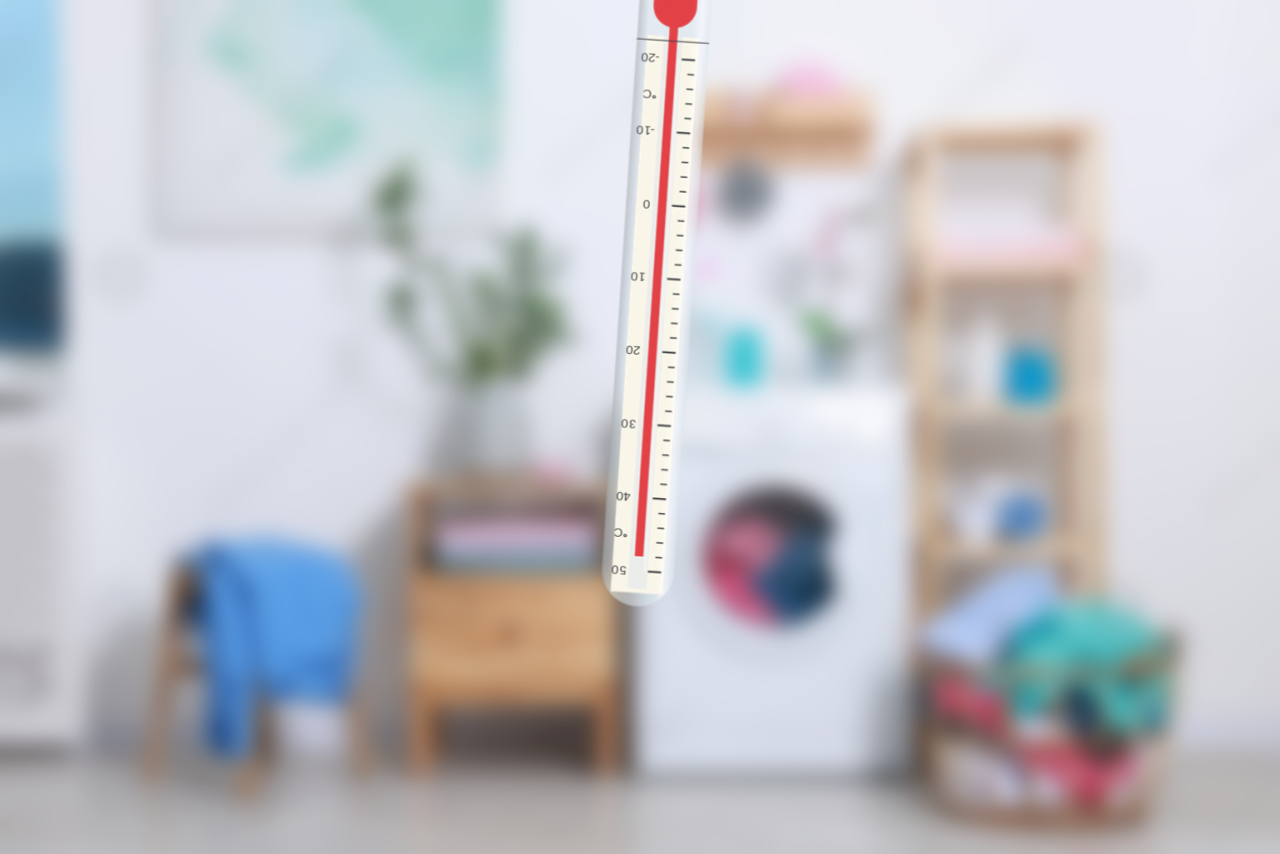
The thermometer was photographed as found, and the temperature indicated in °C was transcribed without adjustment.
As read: 48 °C
